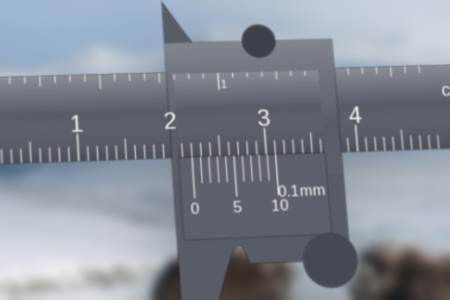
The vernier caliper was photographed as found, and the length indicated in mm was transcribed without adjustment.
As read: 22.0 mm
